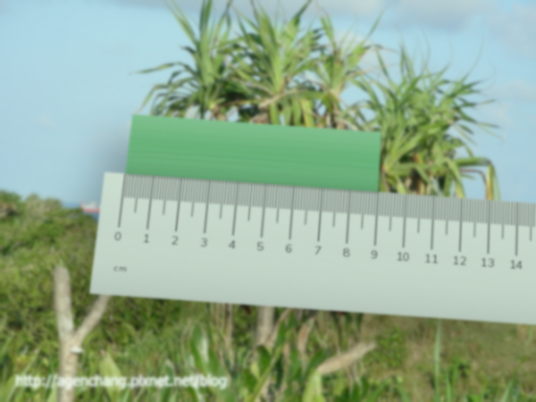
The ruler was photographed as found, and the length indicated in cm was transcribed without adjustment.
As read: 9 cm
